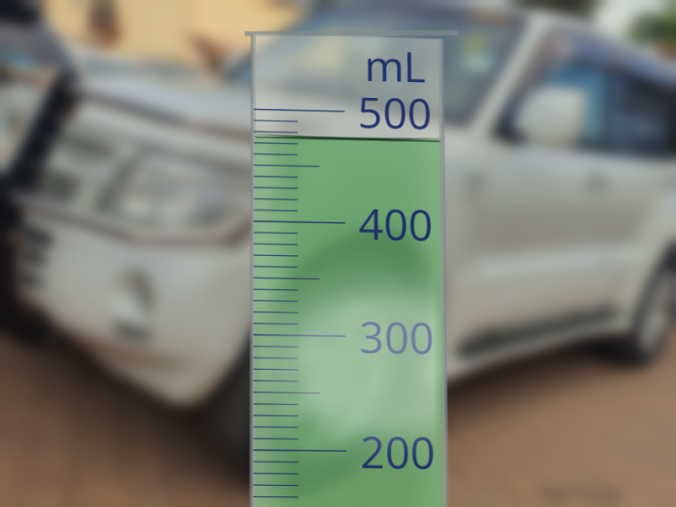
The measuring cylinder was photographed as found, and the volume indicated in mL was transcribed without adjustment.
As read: 475 mL
